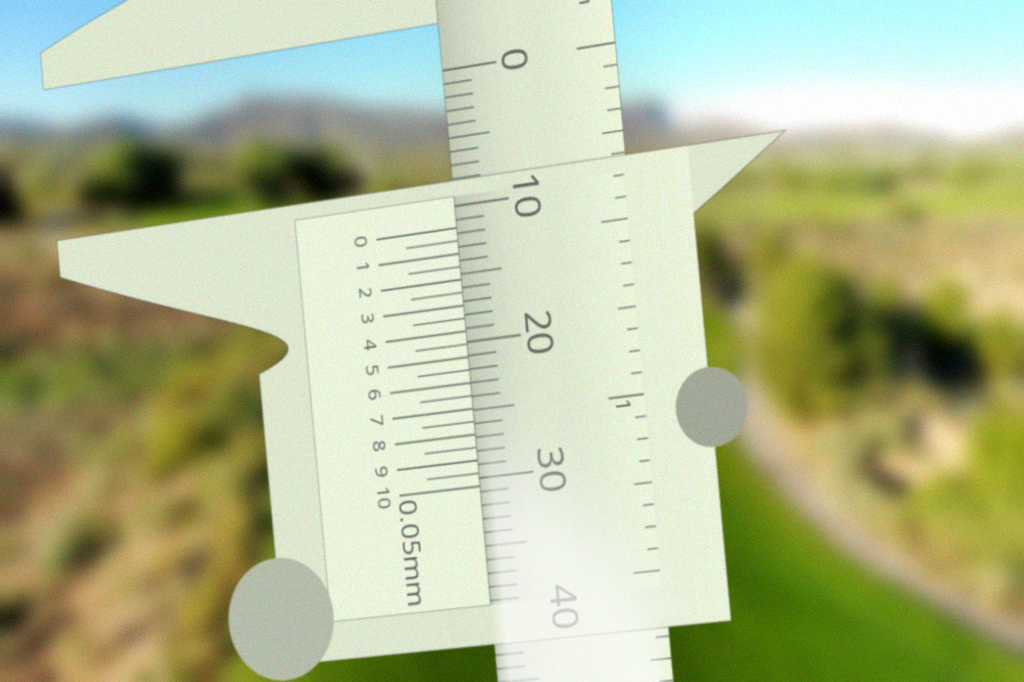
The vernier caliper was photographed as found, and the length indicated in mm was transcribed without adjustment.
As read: 11.6 mm
